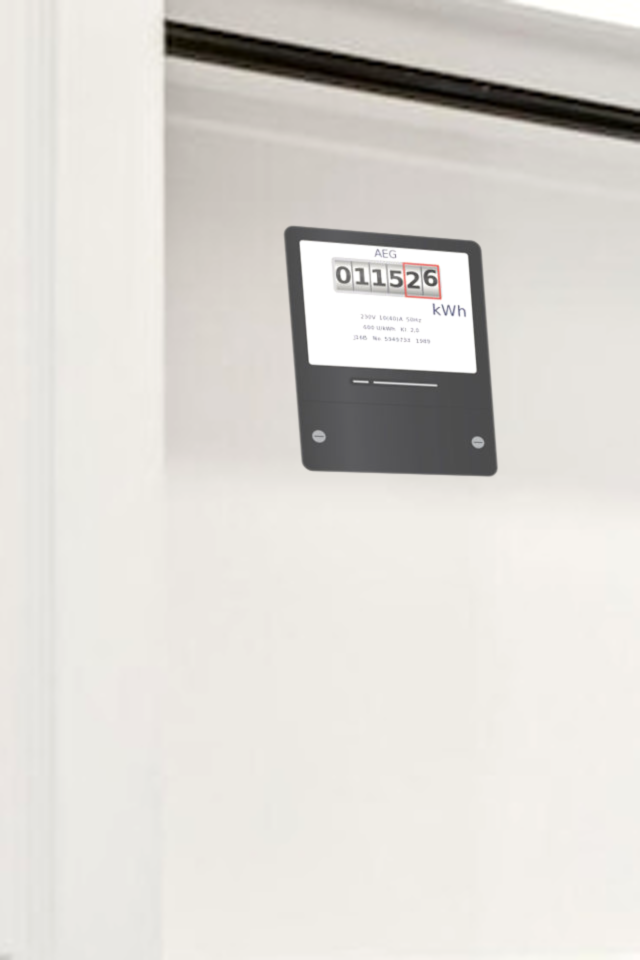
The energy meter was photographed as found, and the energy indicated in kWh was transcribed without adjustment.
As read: 115.26 kWh
